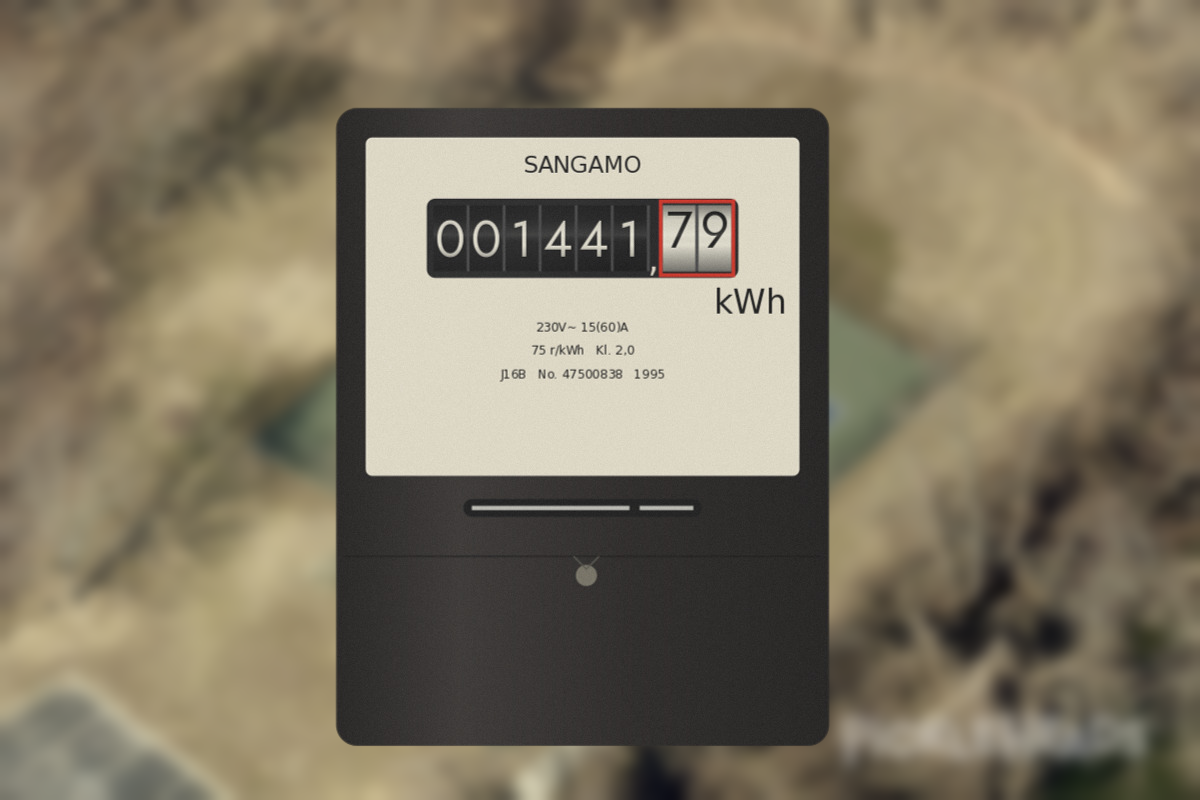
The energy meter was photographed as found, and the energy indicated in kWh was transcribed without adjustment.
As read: 1441.79 kWh
